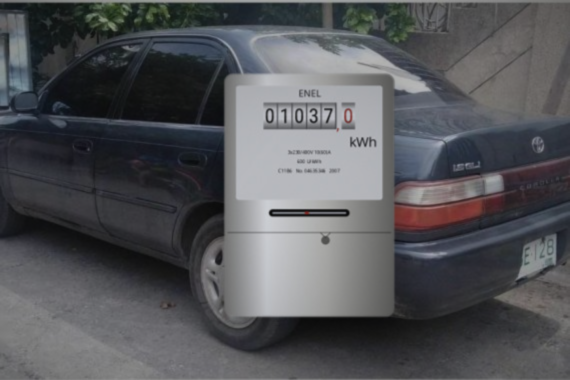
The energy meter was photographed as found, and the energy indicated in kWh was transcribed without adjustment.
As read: 1037.0 kWh
